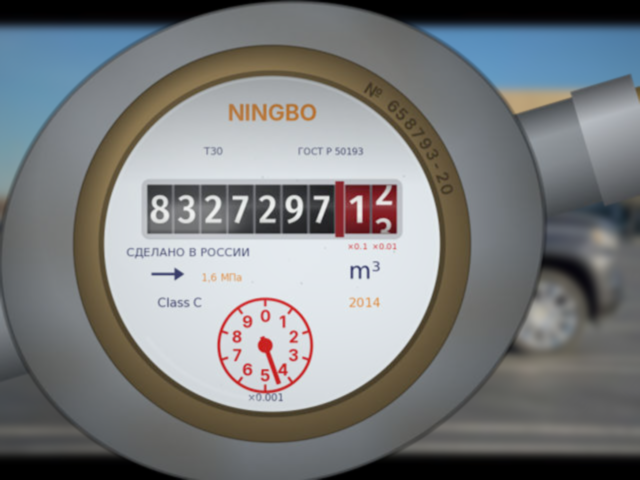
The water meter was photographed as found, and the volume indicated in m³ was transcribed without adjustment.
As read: 8327297.124 m³
